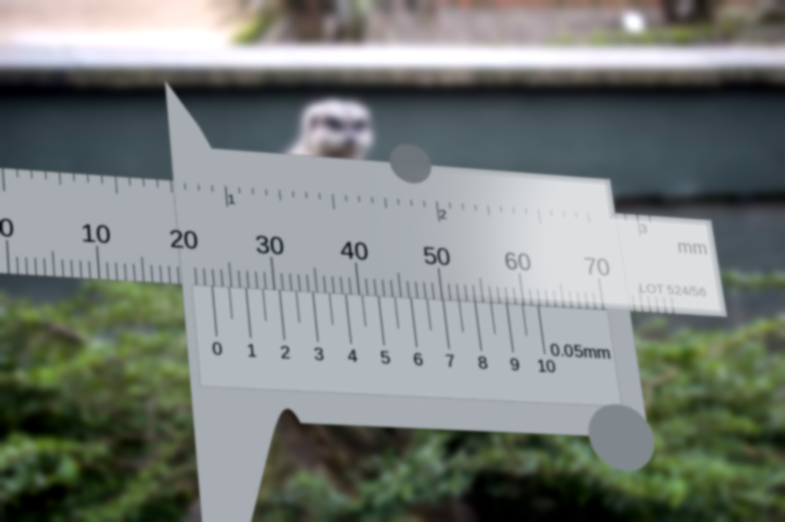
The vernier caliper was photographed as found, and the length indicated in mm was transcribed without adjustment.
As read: 22.8 mm
